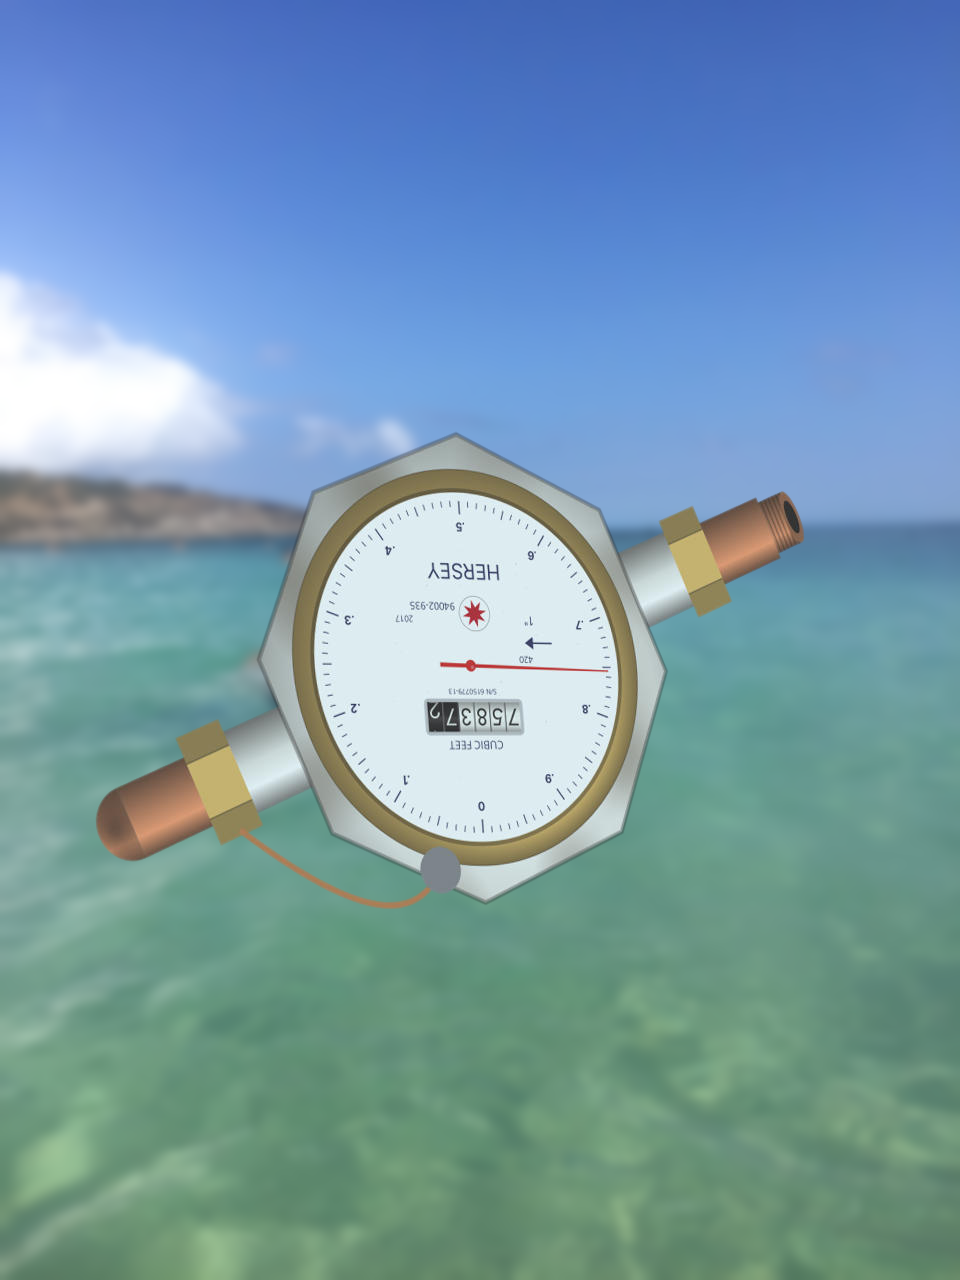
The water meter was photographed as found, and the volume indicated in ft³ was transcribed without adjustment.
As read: 758371.75 ft³
